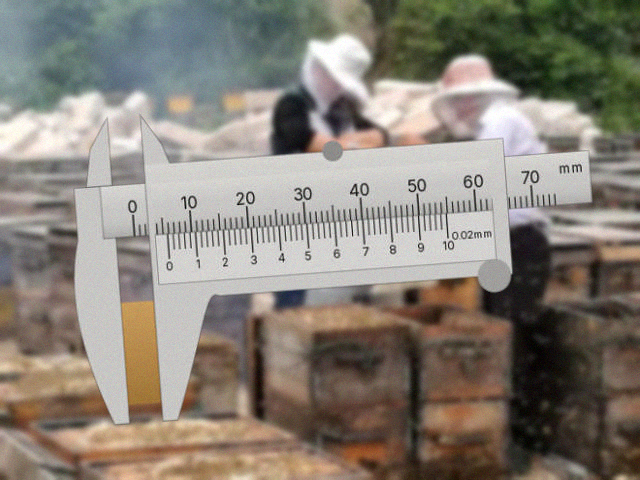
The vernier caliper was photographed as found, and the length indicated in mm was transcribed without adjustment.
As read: 5.8 mm
